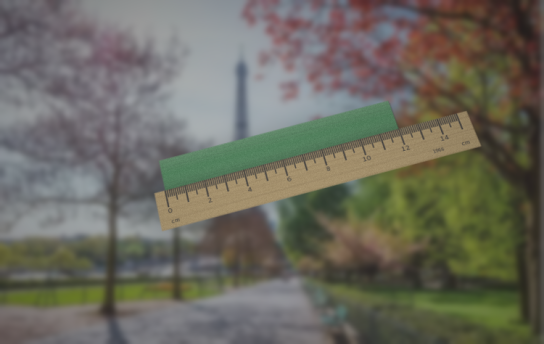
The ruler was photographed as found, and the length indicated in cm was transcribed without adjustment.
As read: 12 cm
